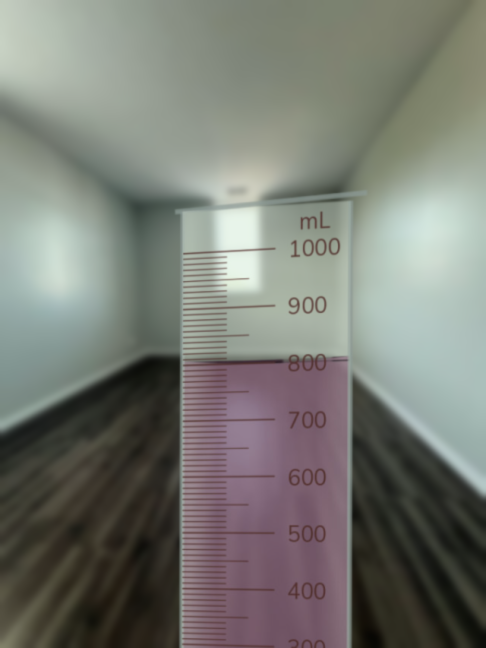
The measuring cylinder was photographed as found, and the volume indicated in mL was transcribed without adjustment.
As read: 800 mL
